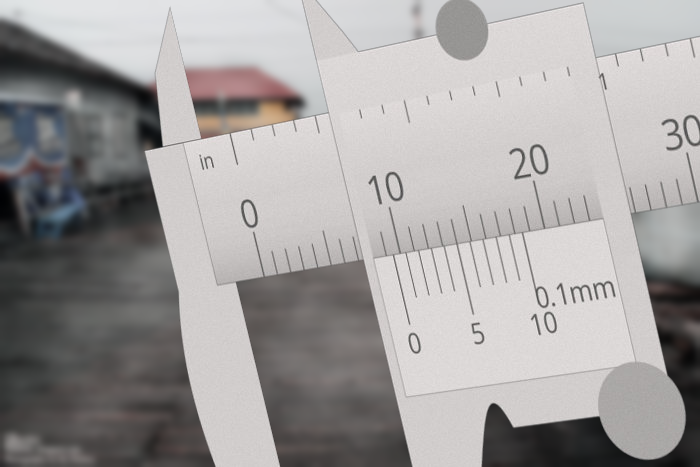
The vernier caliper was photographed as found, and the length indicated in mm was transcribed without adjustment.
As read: 9.5 mm
